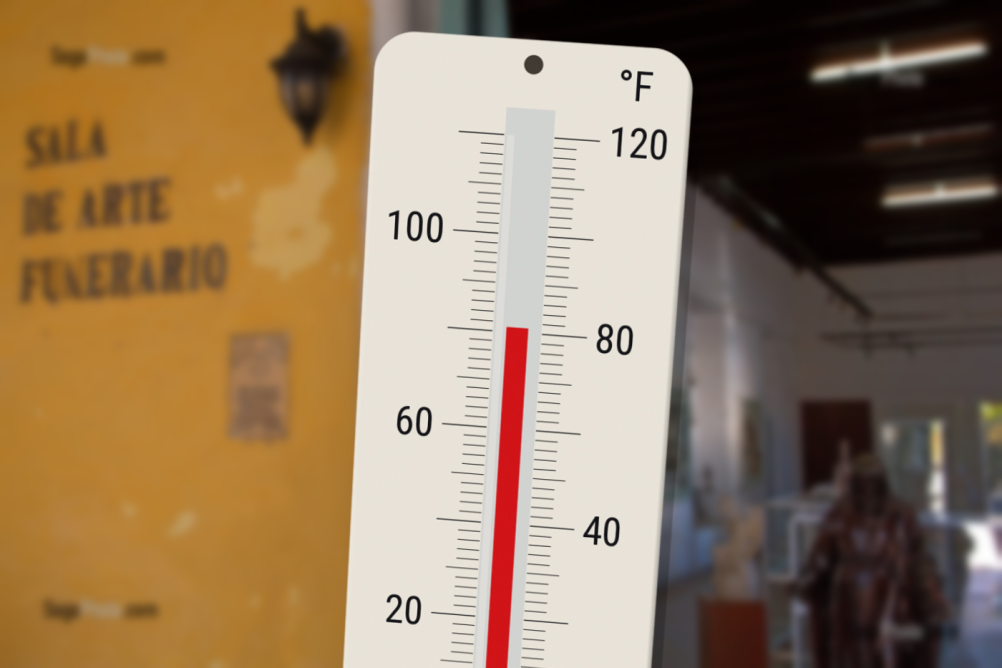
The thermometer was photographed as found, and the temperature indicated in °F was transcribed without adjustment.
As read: 81 °F
